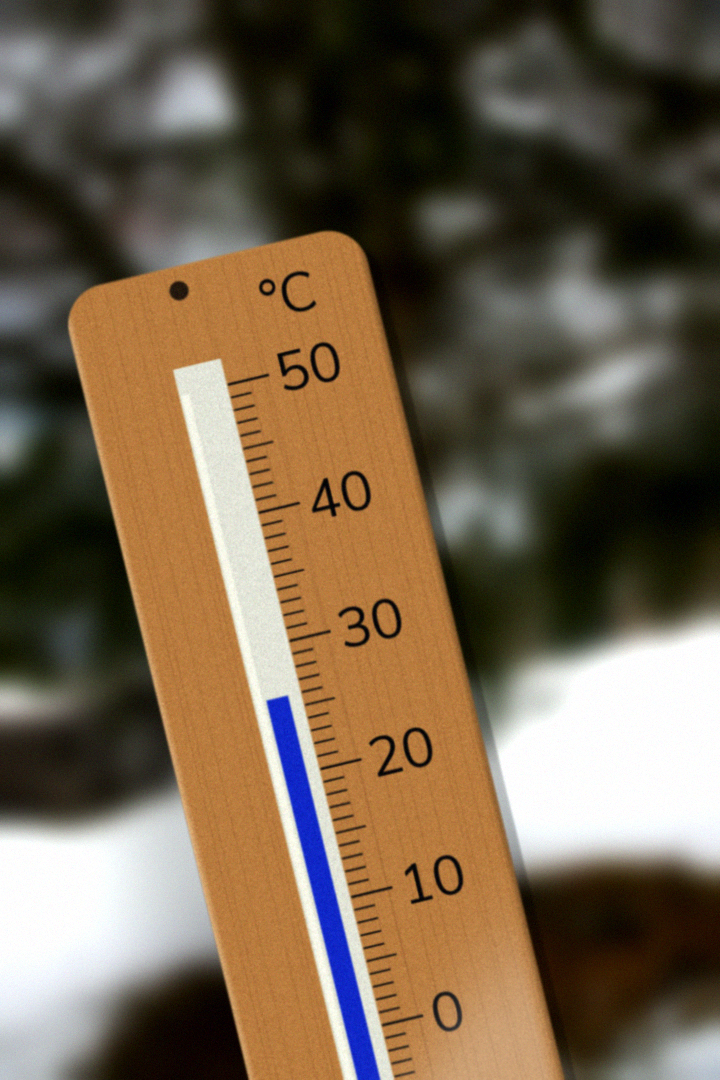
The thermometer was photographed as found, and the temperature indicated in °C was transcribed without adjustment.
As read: 26 °C
